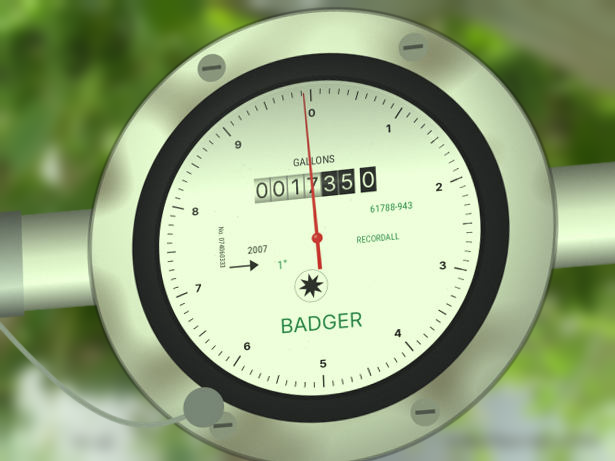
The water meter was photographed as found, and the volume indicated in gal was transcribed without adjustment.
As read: 17349.9 gal
